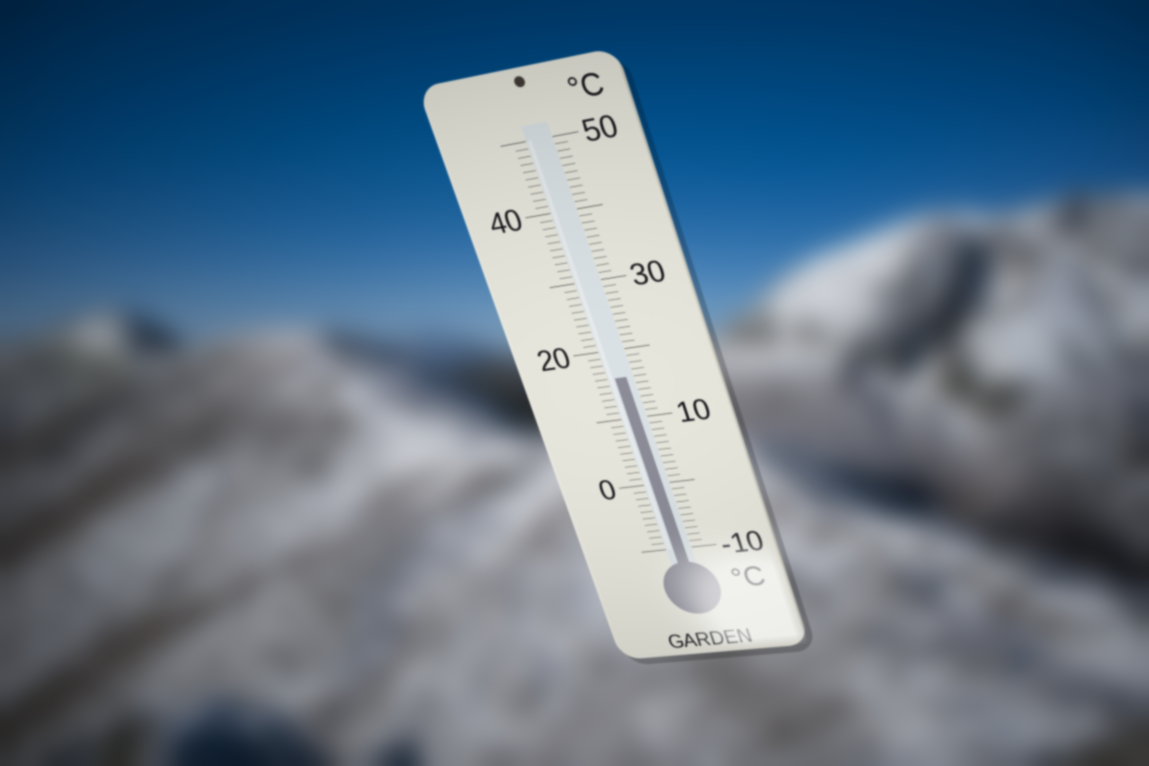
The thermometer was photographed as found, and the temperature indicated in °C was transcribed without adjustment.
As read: 16 °C
